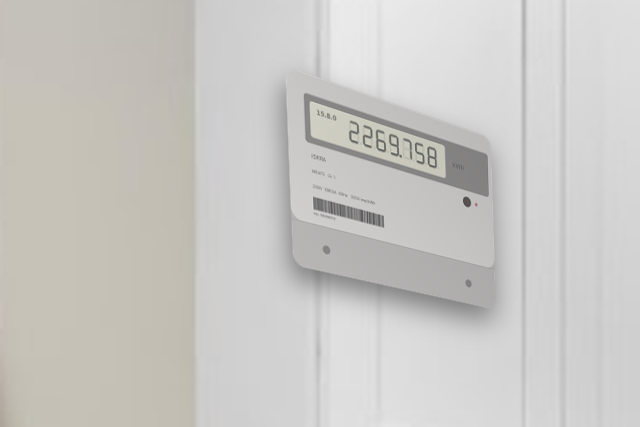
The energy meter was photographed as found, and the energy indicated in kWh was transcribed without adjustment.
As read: 2269.758 kWh
